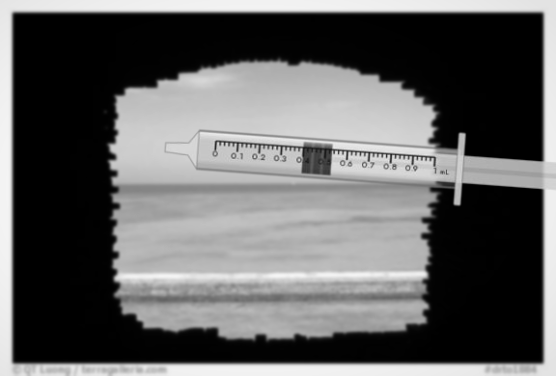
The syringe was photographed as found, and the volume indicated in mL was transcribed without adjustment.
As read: 0.4 mL
